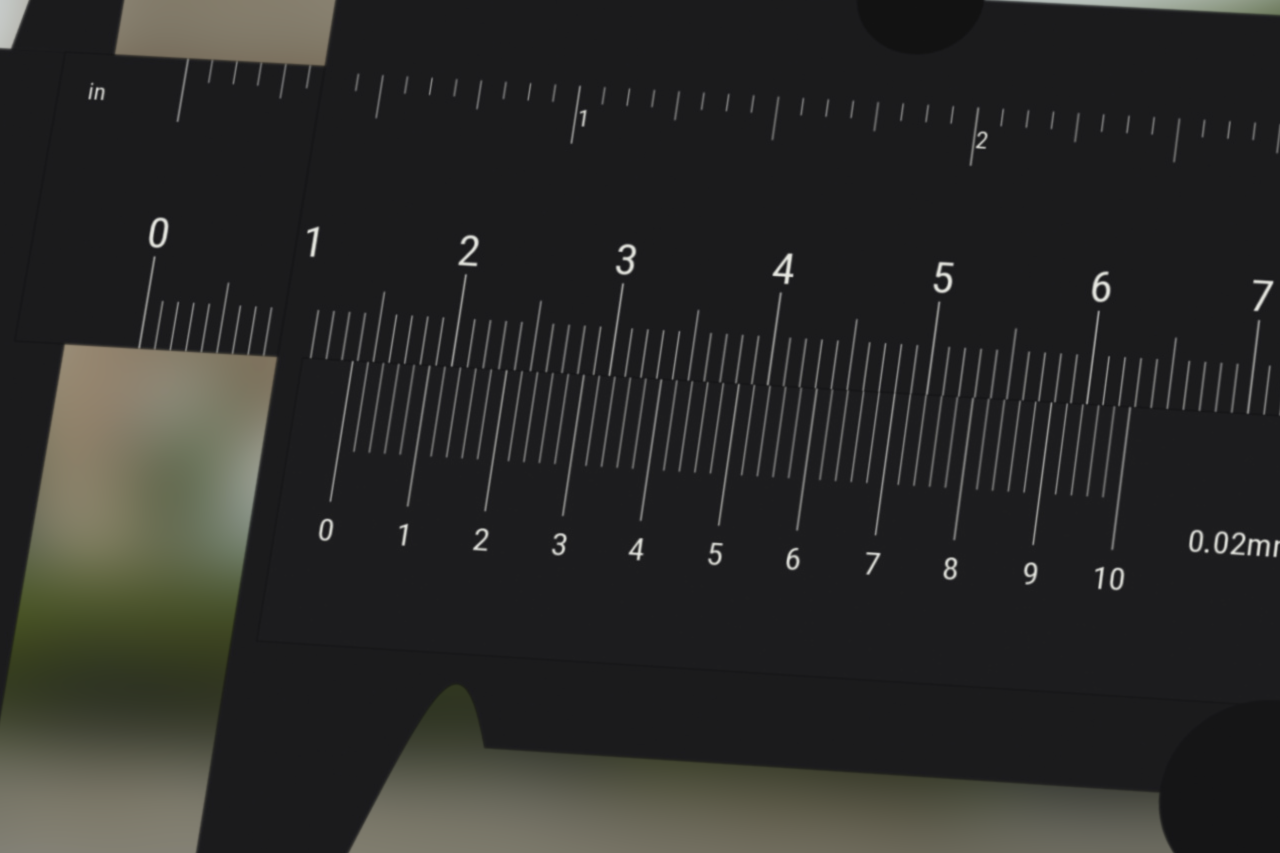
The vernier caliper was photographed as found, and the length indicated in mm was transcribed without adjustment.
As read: 13.7 mm
